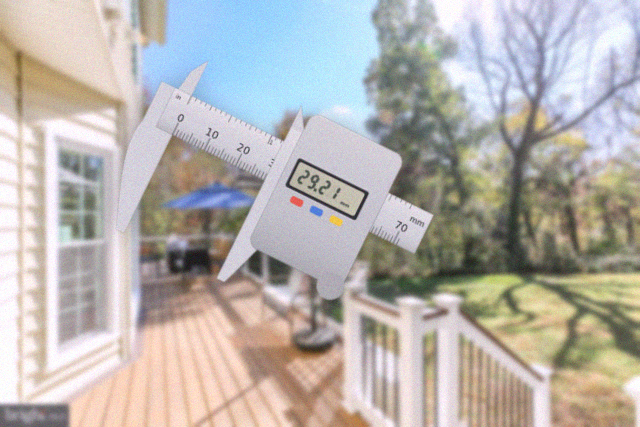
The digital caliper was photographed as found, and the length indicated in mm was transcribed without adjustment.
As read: 29.21 mm
